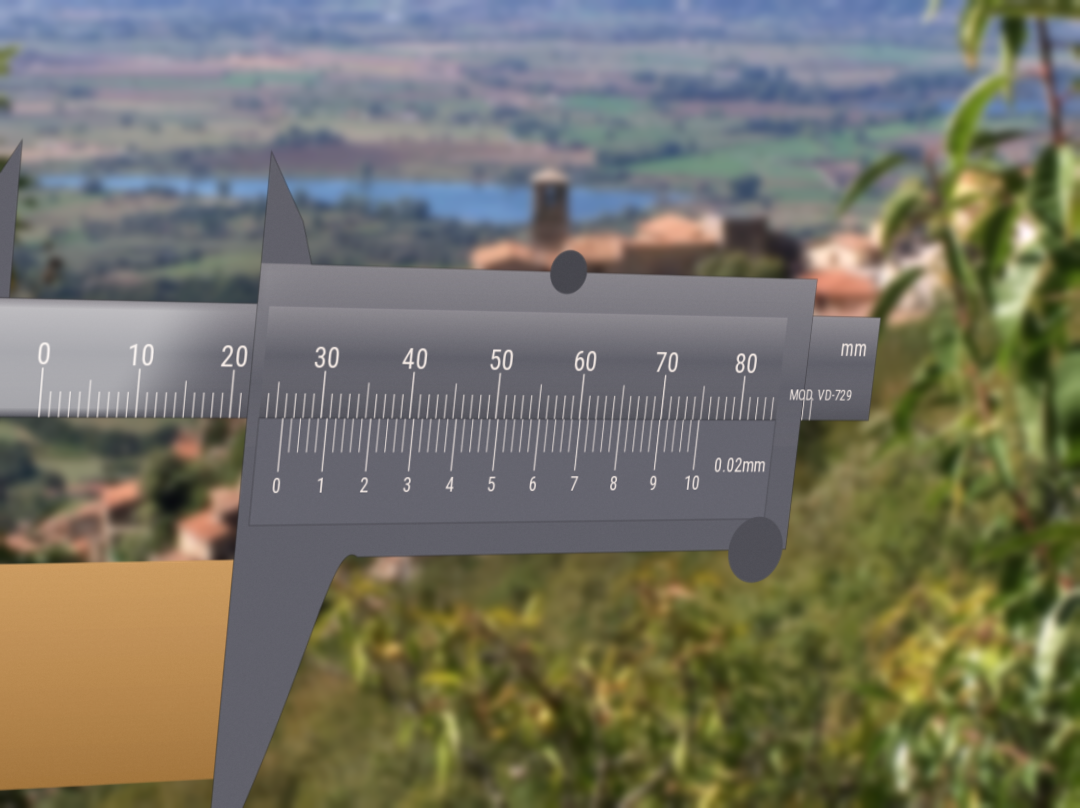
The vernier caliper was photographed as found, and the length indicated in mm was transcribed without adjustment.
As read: 25.8 mm
